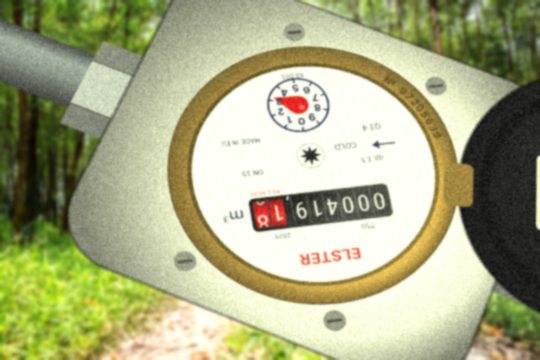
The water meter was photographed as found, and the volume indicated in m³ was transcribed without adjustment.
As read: 419.183 m³
